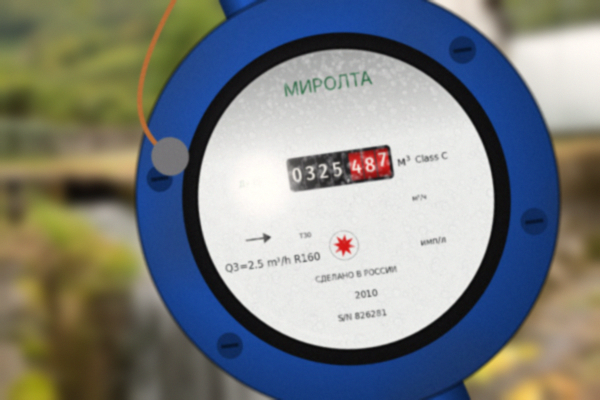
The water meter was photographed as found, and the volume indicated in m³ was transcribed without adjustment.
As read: 325.487 m³
